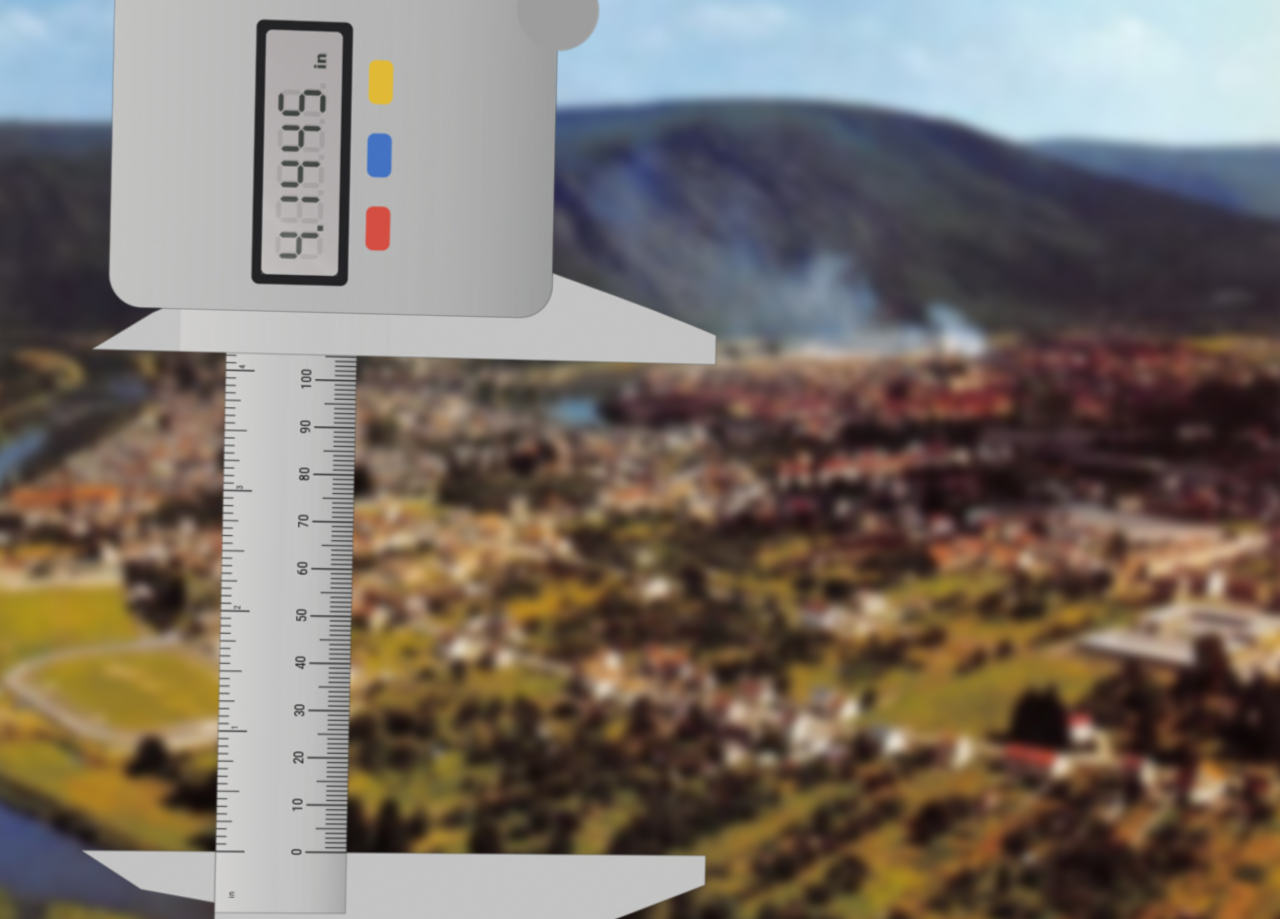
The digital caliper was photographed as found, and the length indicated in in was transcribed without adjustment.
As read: 4.1445 in
